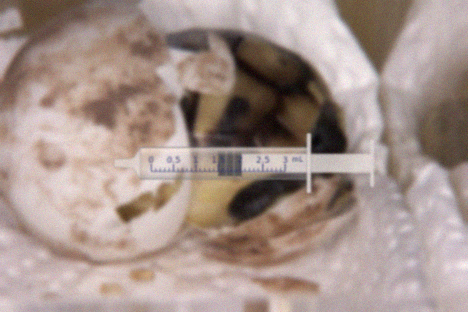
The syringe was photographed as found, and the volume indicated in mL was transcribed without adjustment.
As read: 1.5 mL
